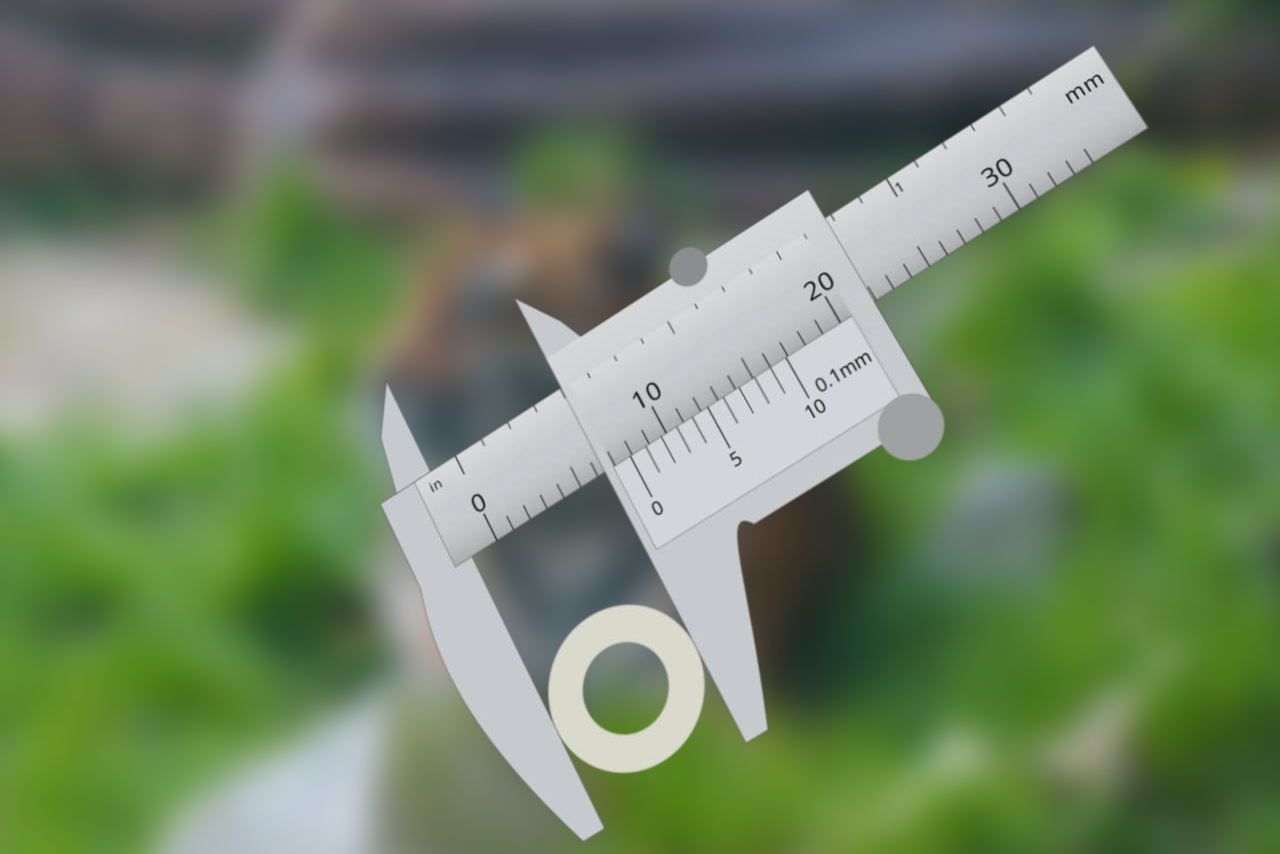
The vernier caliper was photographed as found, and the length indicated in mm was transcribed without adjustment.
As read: 7.9 mm
